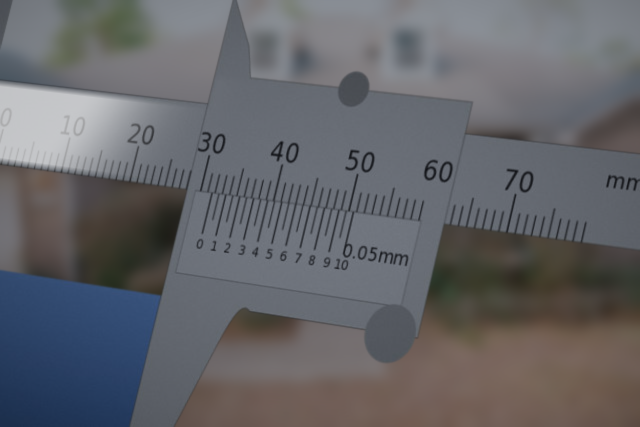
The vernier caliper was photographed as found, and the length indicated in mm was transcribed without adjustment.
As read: 31.6 mm
